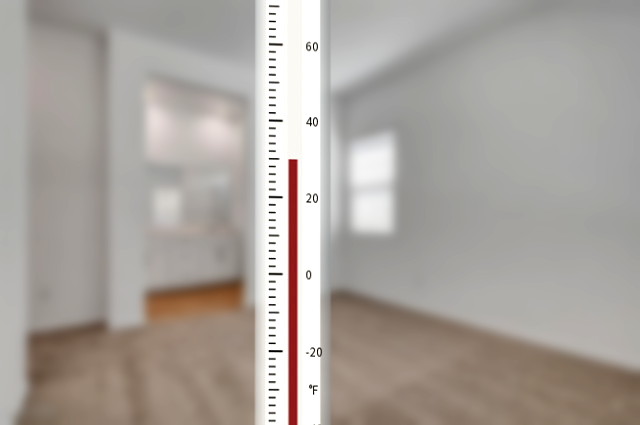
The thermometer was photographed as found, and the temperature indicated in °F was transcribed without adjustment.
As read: 30 °F
